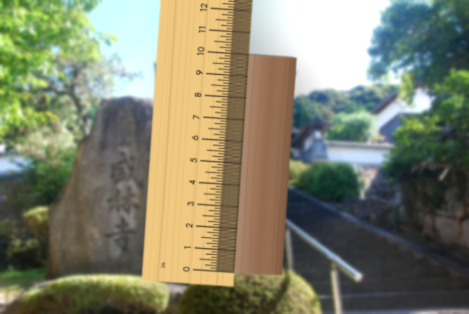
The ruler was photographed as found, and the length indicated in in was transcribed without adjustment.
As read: 10 in
